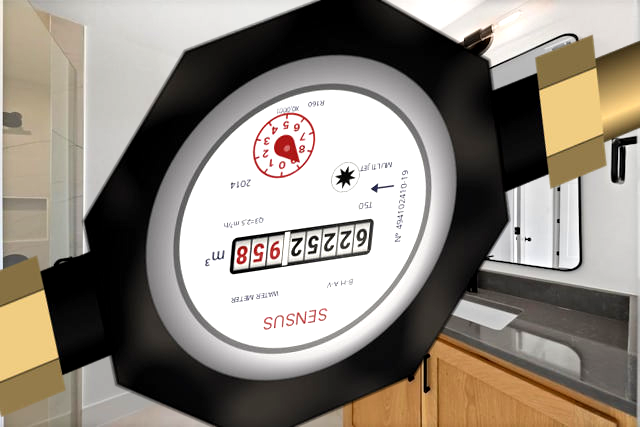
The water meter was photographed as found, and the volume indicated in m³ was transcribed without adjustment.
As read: 62252.9588 m³
